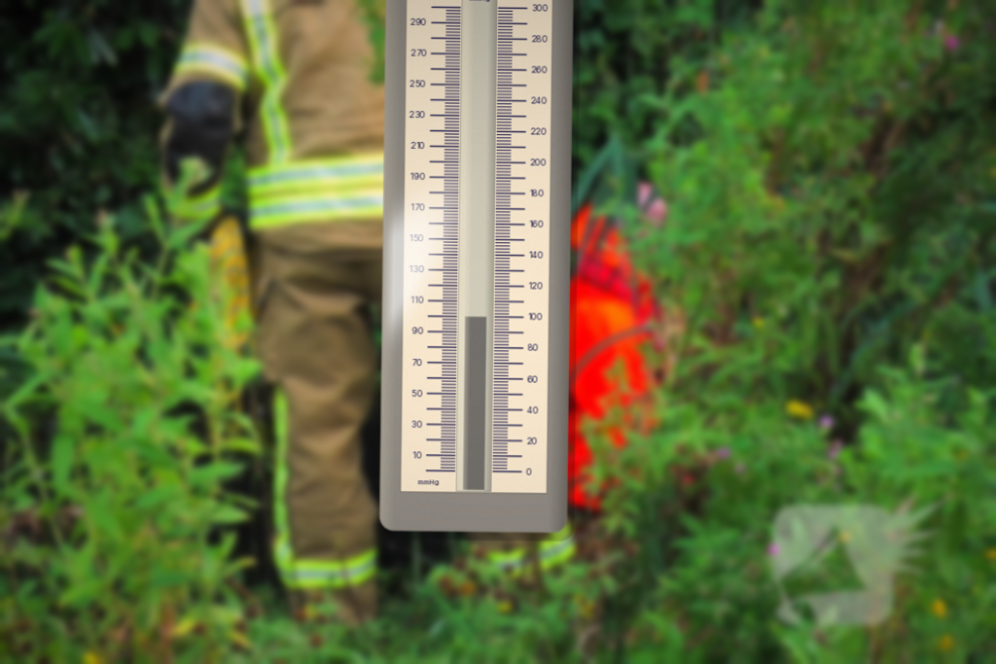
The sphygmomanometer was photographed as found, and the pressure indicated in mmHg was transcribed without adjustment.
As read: 100 mmHg
